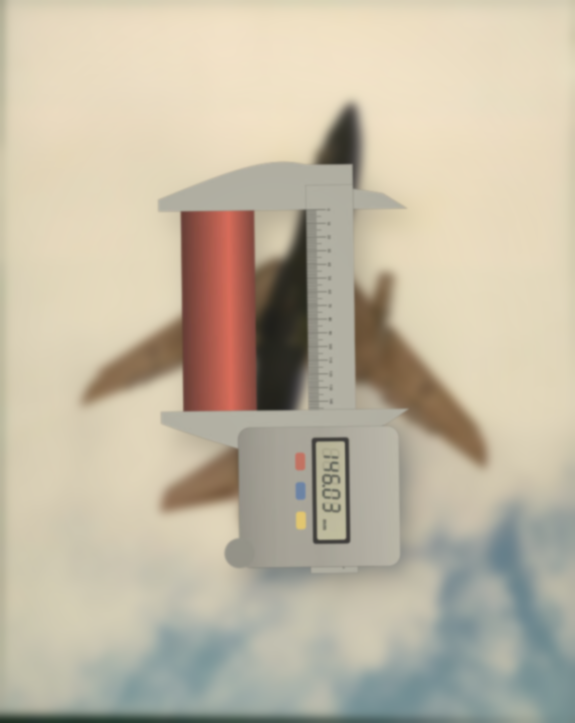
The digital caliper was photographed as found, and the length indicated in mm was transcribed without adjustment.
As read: 146.03 mm
